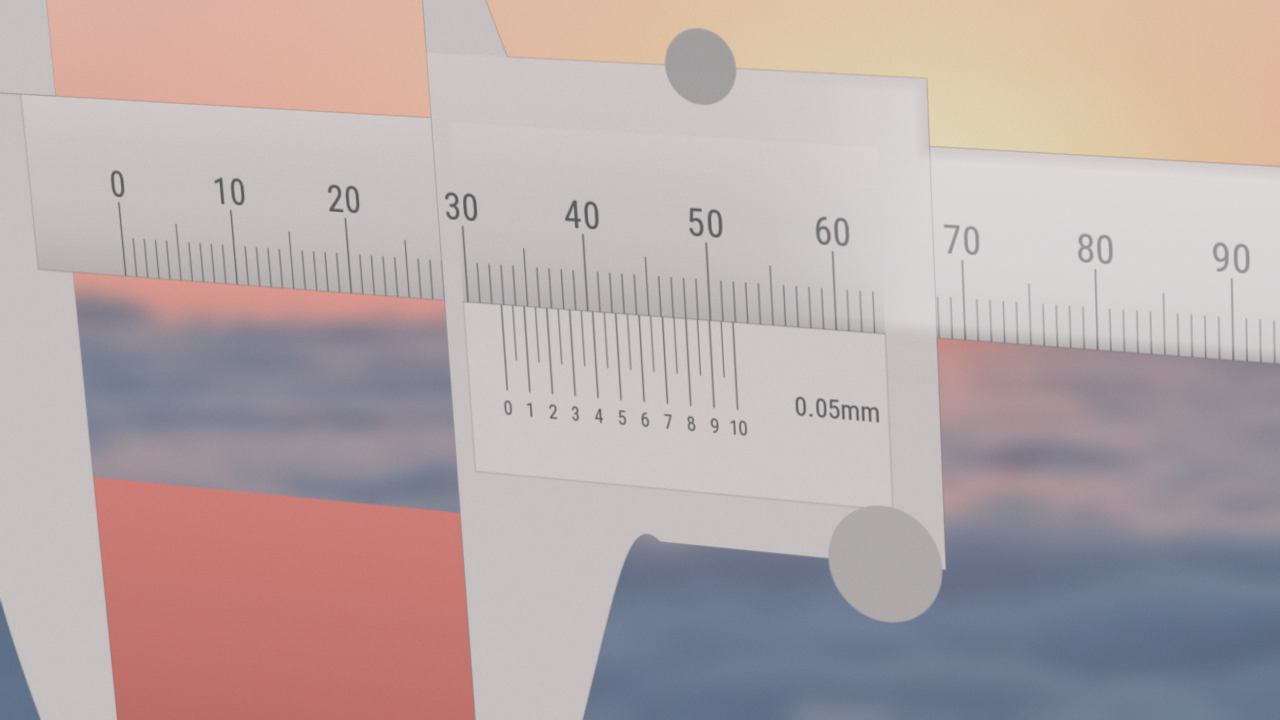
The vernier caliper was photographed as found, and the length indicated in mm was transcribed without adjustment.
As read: 32.8 mm
